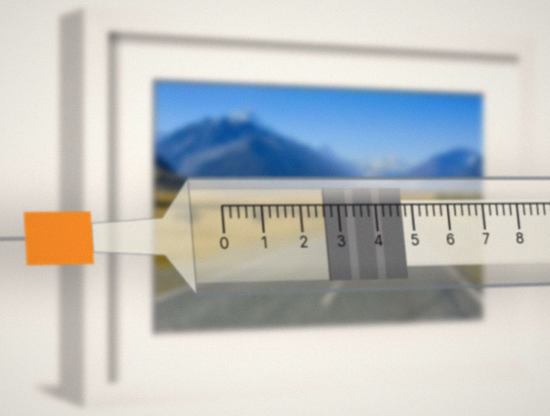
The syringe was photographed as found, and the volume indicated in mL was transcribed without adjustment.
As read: 2.6 mL
